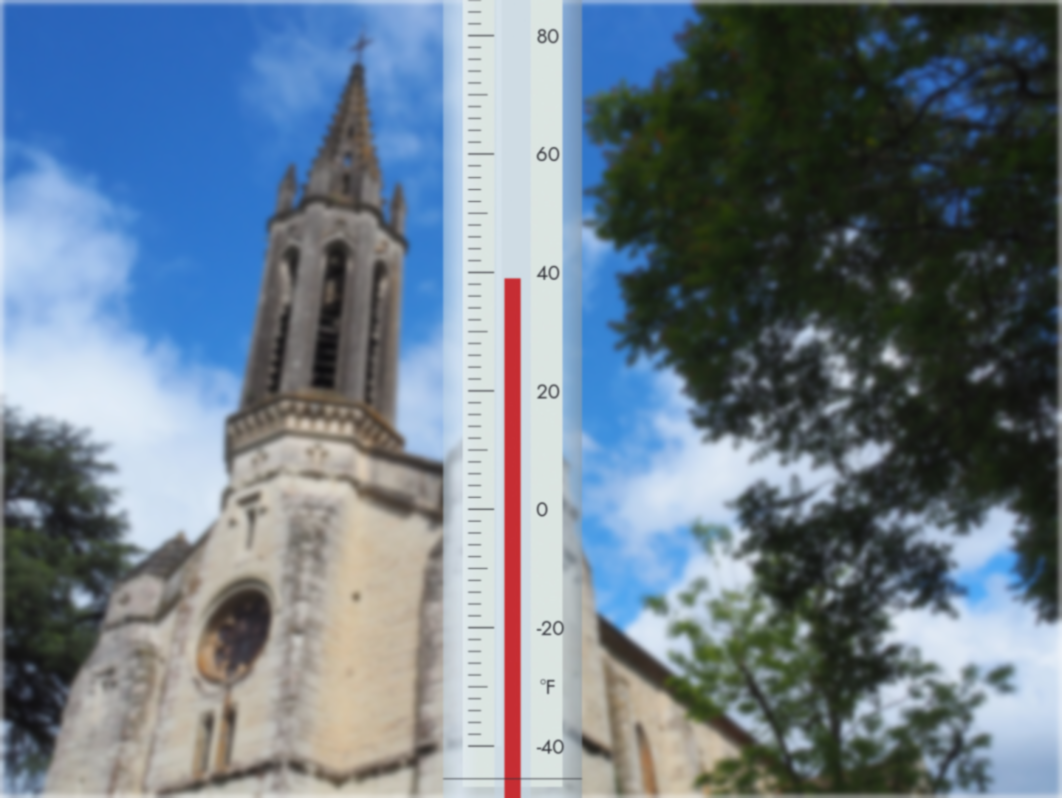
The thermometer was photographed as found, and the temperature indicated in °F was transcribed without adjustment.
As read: 39 °F
